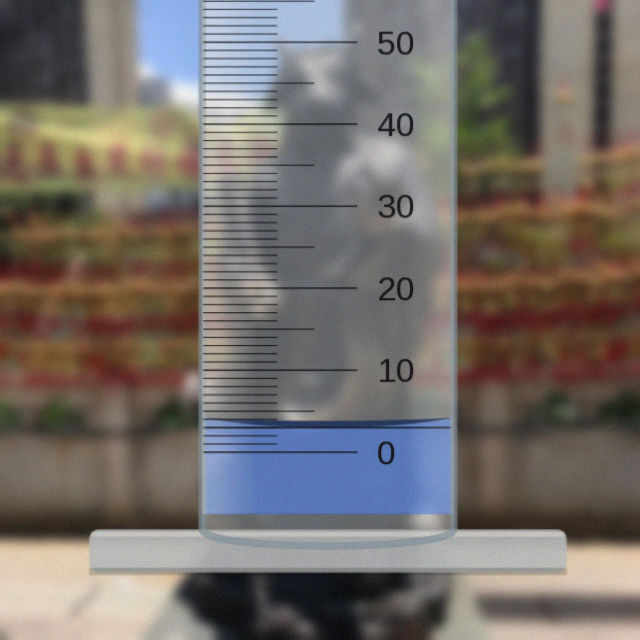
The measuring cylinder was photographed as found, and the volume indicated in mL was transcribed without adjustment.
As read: 3 mL
